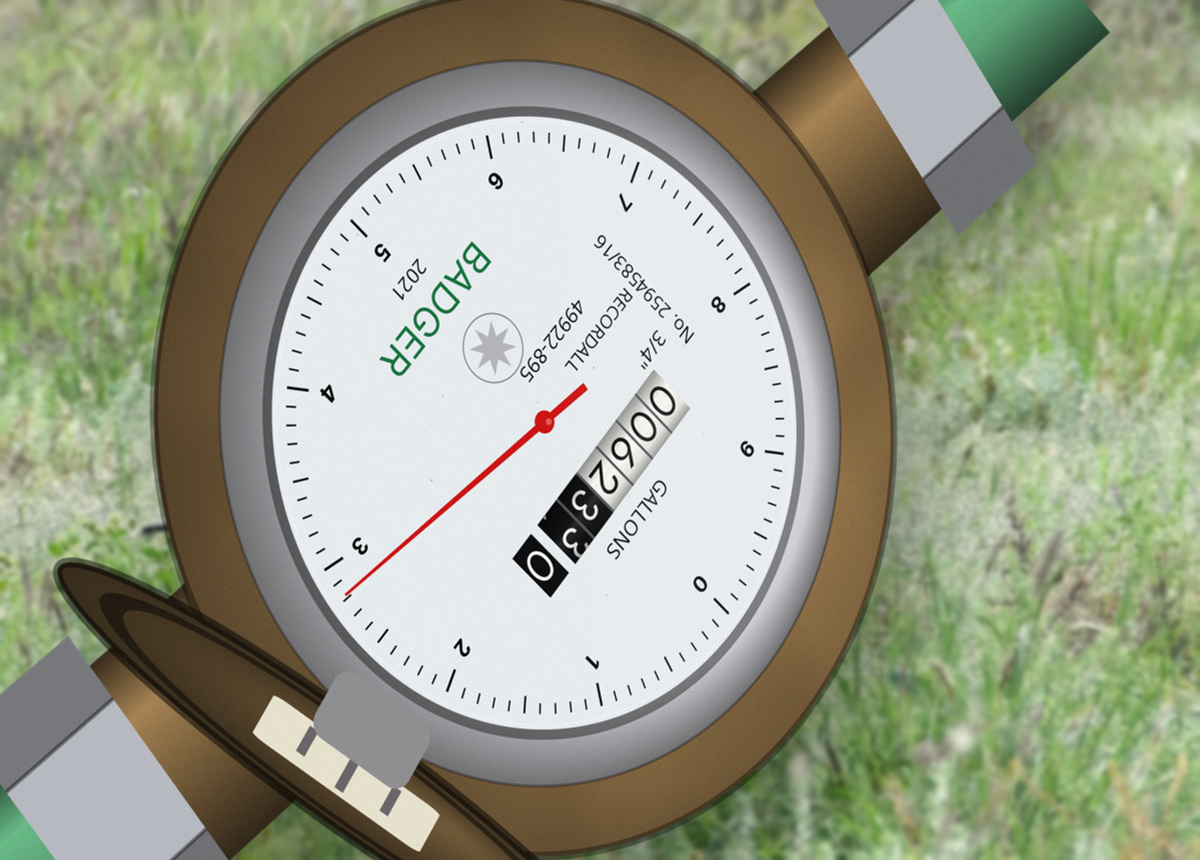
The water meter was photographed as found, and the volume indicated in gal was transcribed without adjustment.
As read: 62332.8 gal
